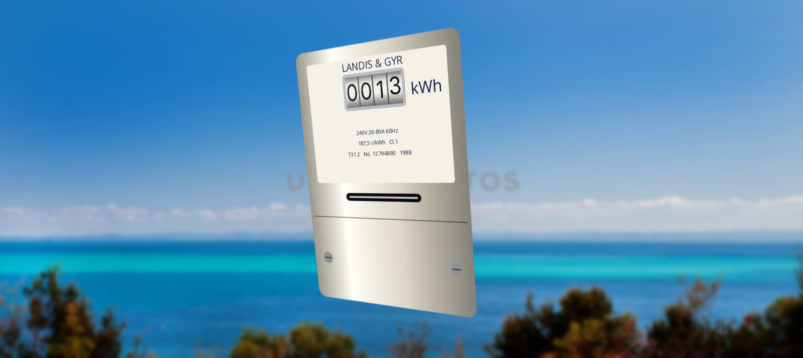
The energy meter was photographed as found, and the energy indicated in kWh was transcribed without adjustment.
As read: 13 kWh
